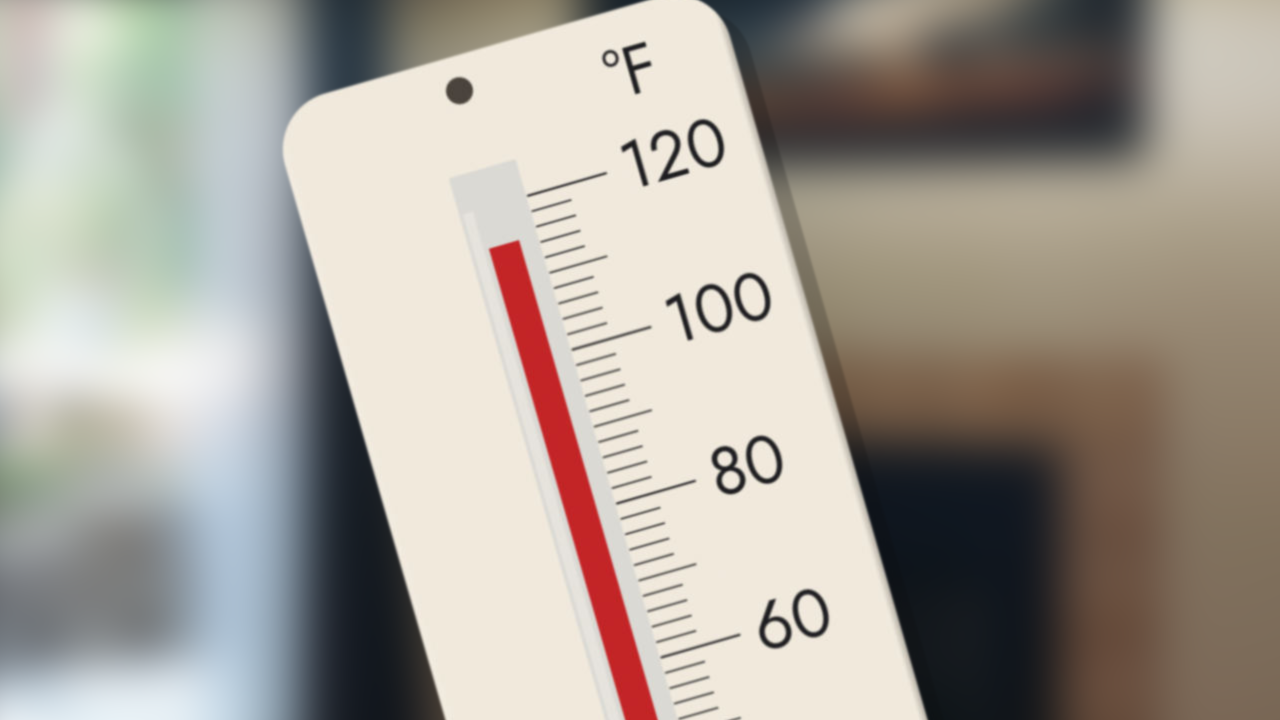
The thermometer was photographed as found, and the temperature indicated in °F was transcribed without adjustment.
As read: 115 °F
